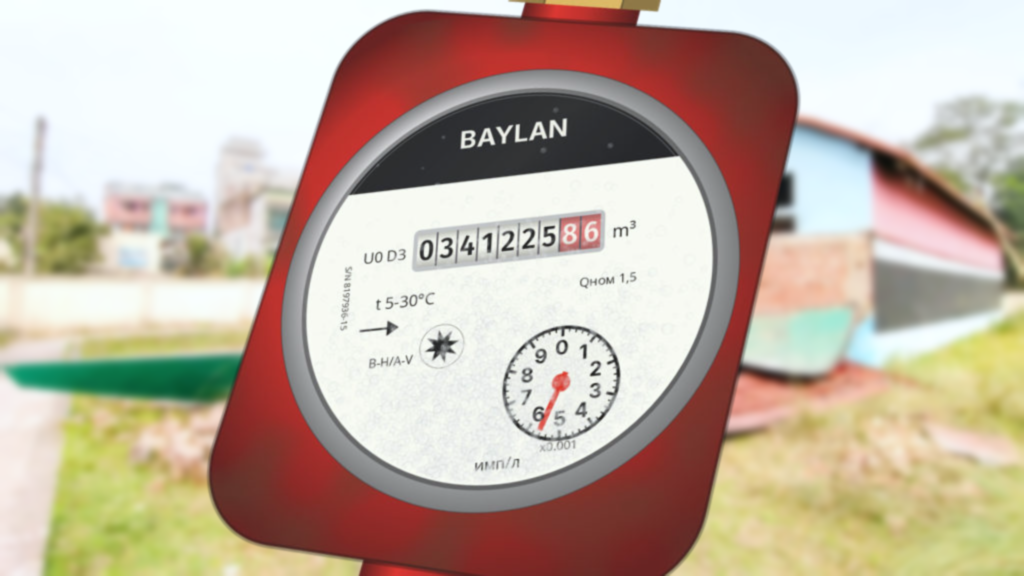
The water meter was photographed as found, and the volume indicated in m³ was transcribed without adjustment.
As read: 341225.865 m³
